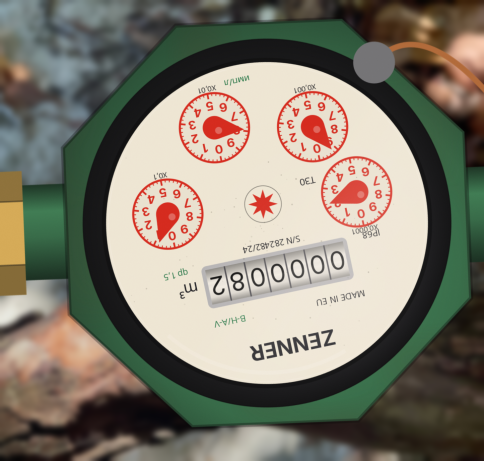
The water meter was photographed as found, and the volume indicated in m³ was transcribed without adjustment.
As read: 82.0792 m³
